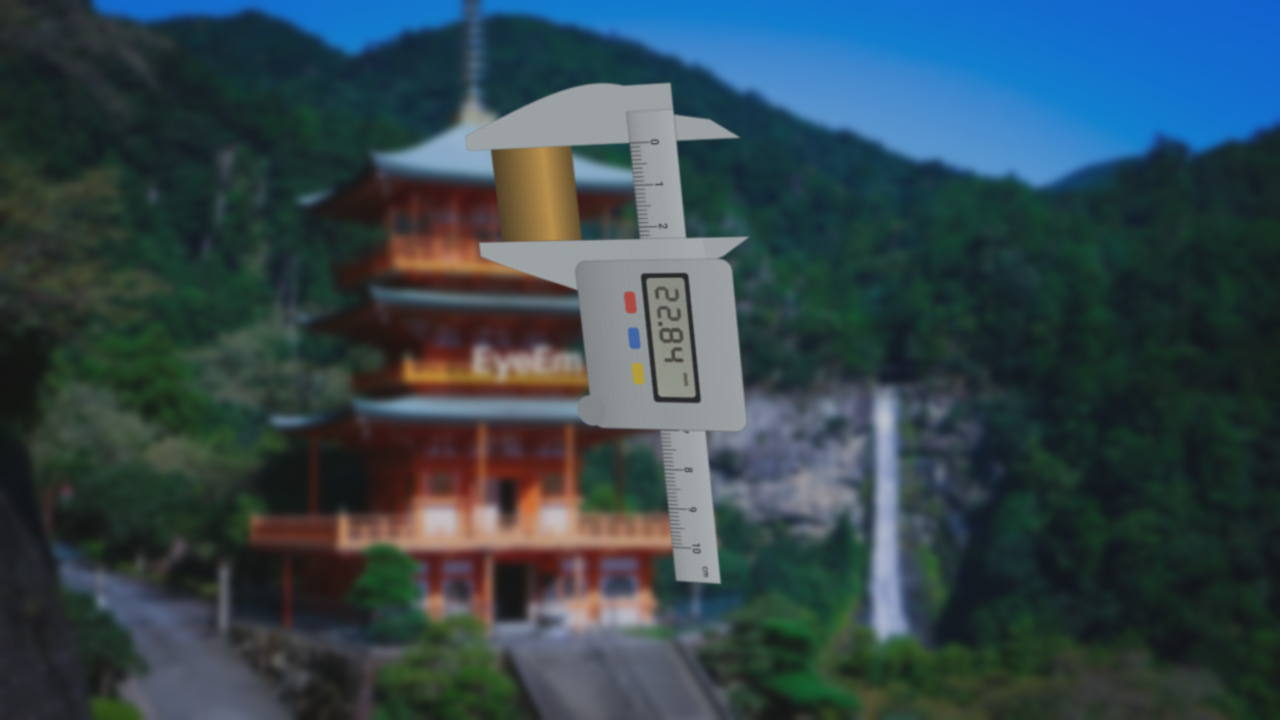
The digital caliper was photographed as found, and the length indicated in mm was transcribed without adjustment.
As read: 22.84 mm
